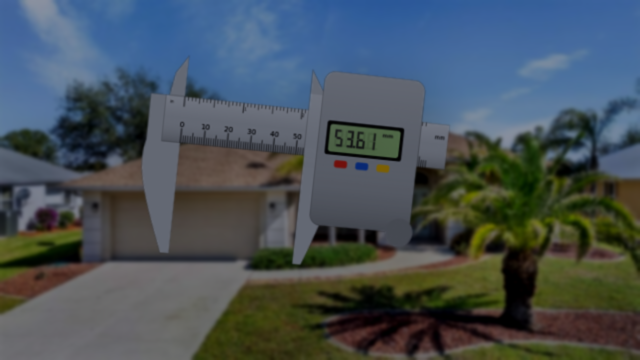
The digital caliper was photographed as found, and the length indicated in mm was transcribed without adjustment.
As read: 53.61 mm
